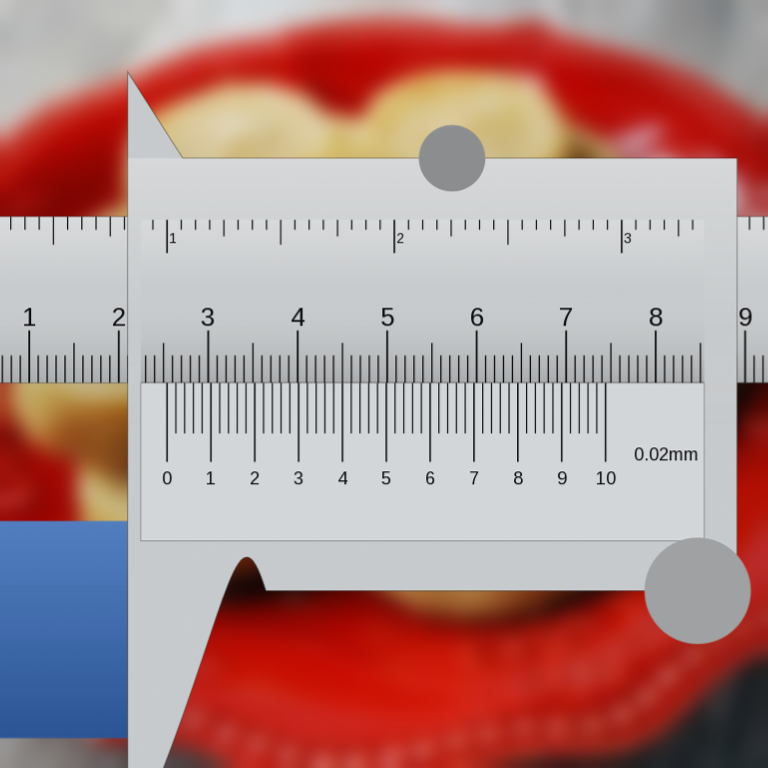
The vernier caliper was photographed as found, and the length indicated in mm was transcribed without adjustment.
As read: 25.4 mm
